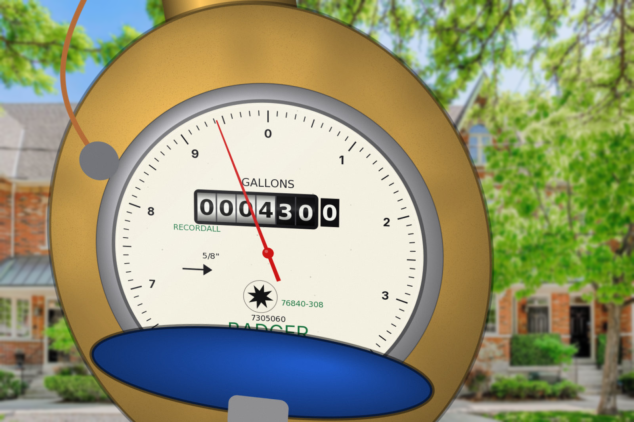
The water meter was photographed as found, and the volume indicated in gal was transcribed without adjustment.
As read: 4299.4 gal
